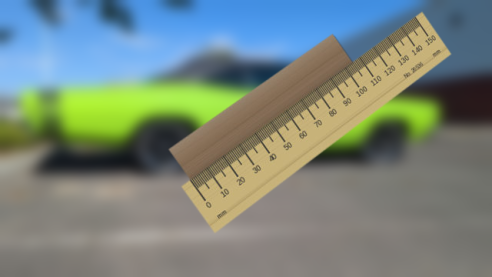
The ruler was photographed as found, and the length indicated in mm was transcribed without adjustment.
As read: 105 mm
